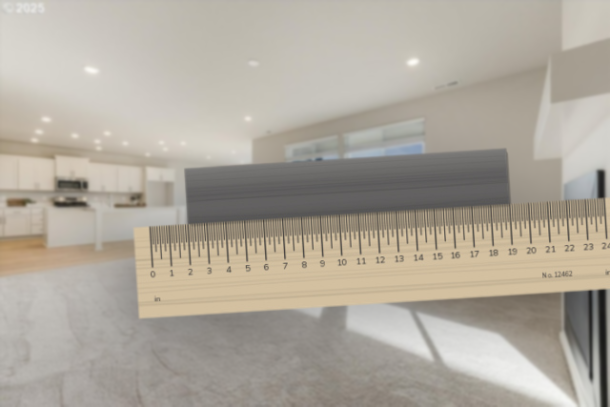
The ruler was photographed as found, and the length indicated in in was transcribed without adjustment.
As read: 17 in
